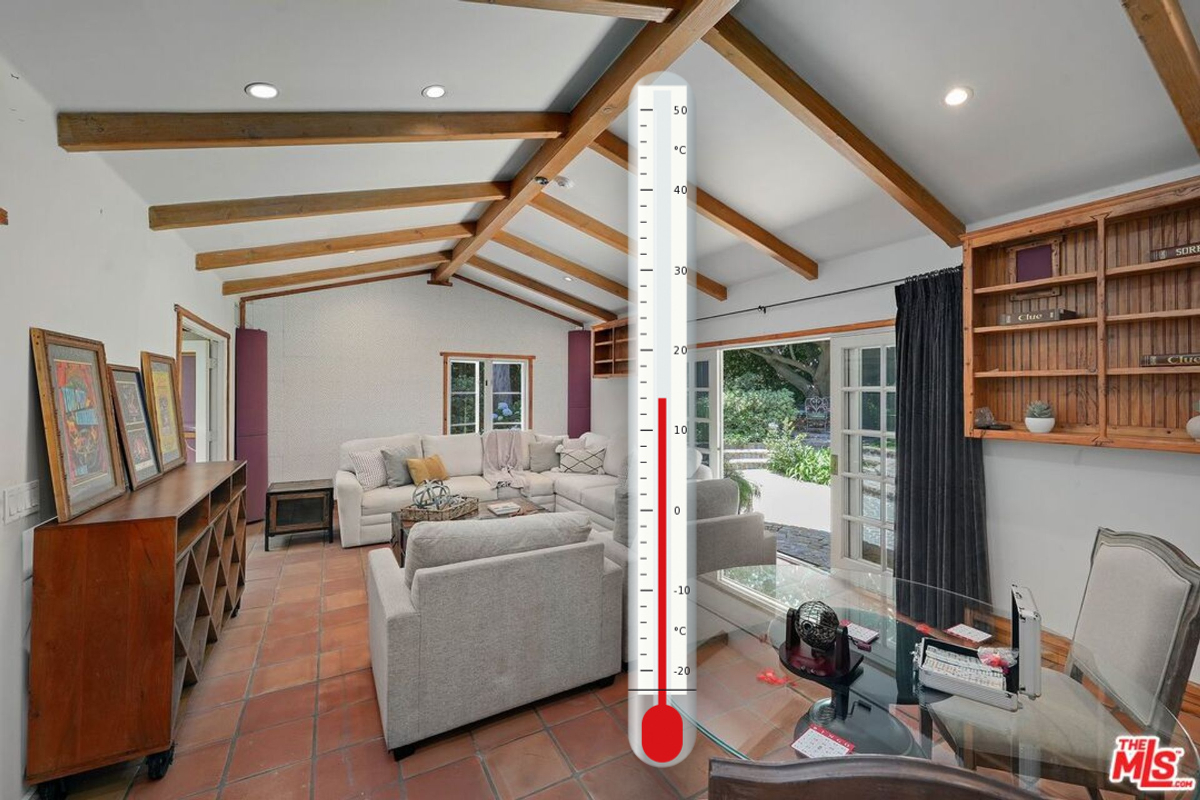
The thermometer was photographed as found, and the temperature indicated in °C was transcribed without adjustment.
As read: 14 °C
